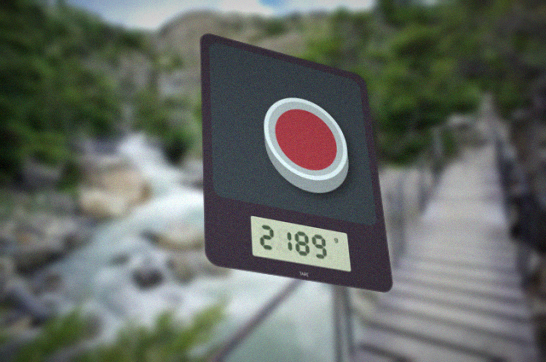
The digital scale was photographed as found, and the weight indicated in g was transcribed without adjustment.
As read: 2189 g
